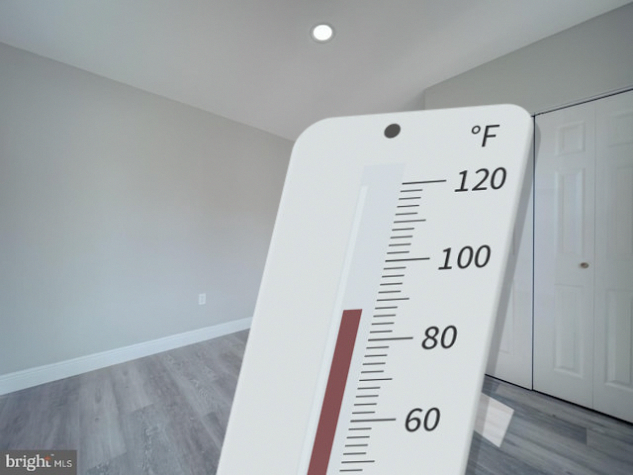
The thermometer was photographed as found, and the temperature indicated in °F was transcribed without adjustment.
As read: 88 °F
